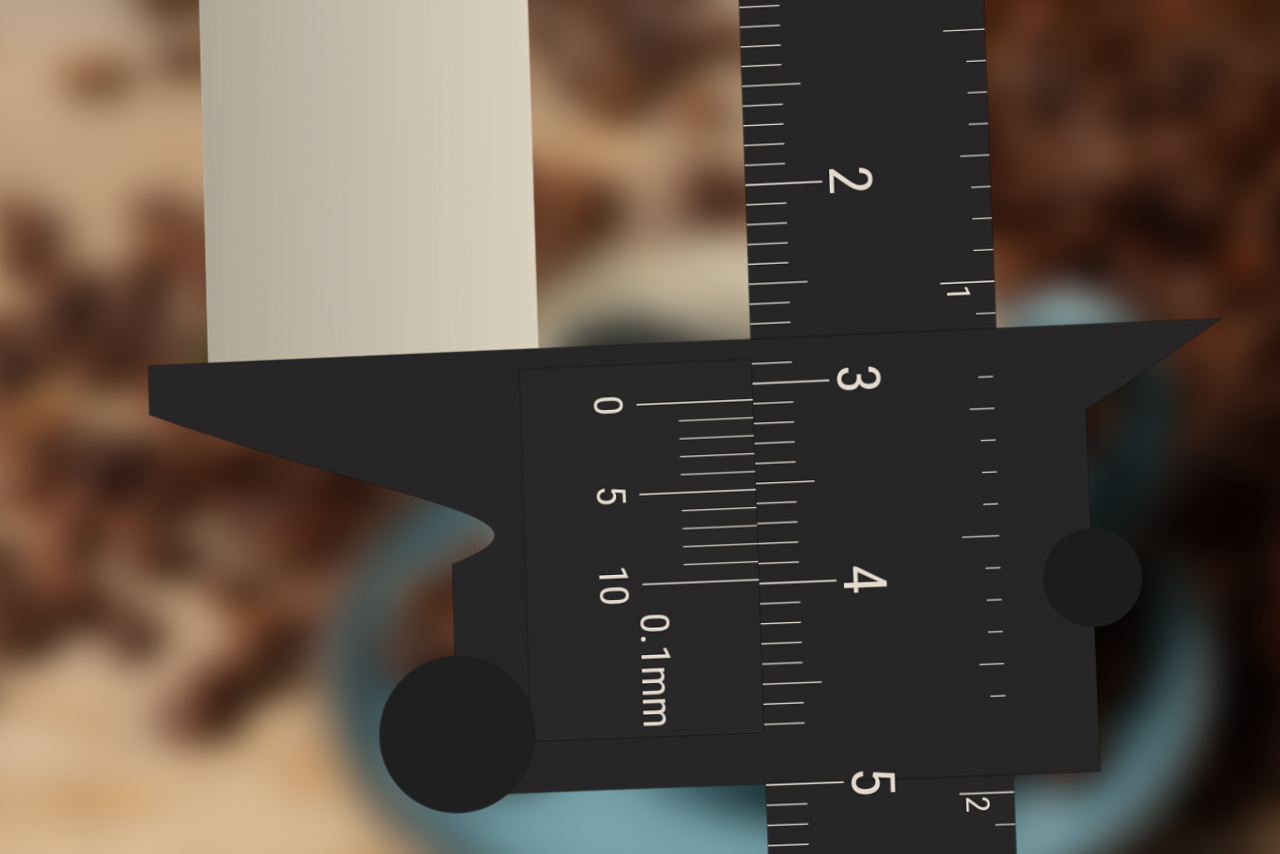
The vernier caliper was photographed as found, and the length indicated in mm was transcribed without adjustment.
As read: 30.8 mm
